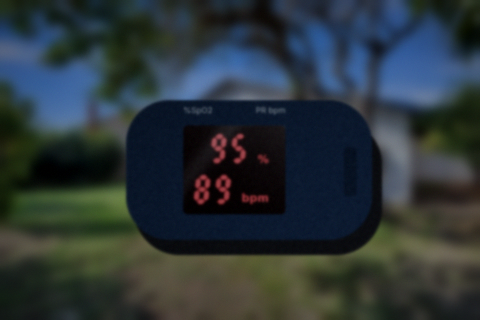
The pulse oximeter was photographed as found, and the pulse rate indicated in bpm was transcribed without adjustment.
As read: 89 bpm
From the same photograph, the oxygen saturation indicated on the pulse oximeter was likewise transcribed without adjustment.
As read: 95 %
